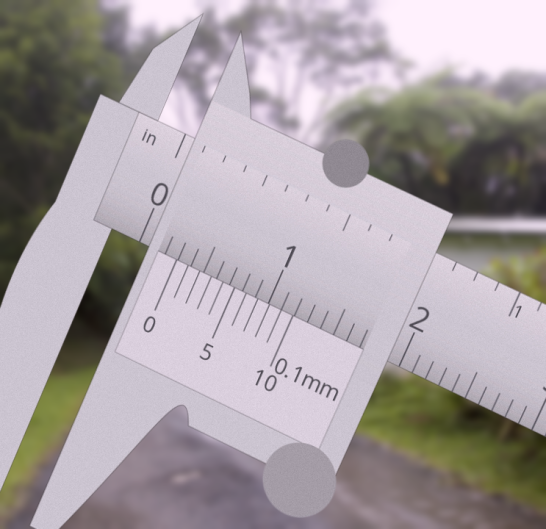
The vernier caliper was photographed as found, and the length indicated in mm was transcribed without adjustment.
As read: 2.9 mm
